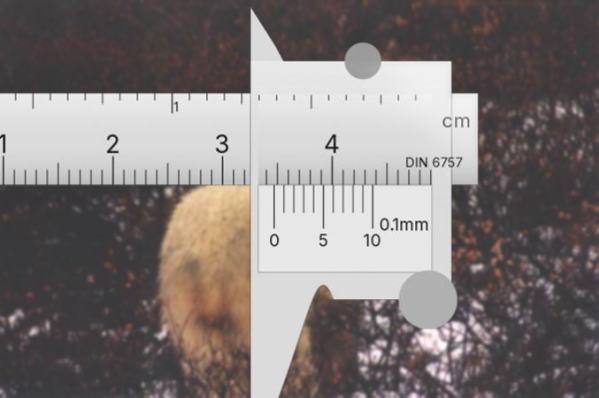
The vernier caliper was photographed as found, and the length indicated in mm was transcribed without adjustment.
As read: 34.7 mm
